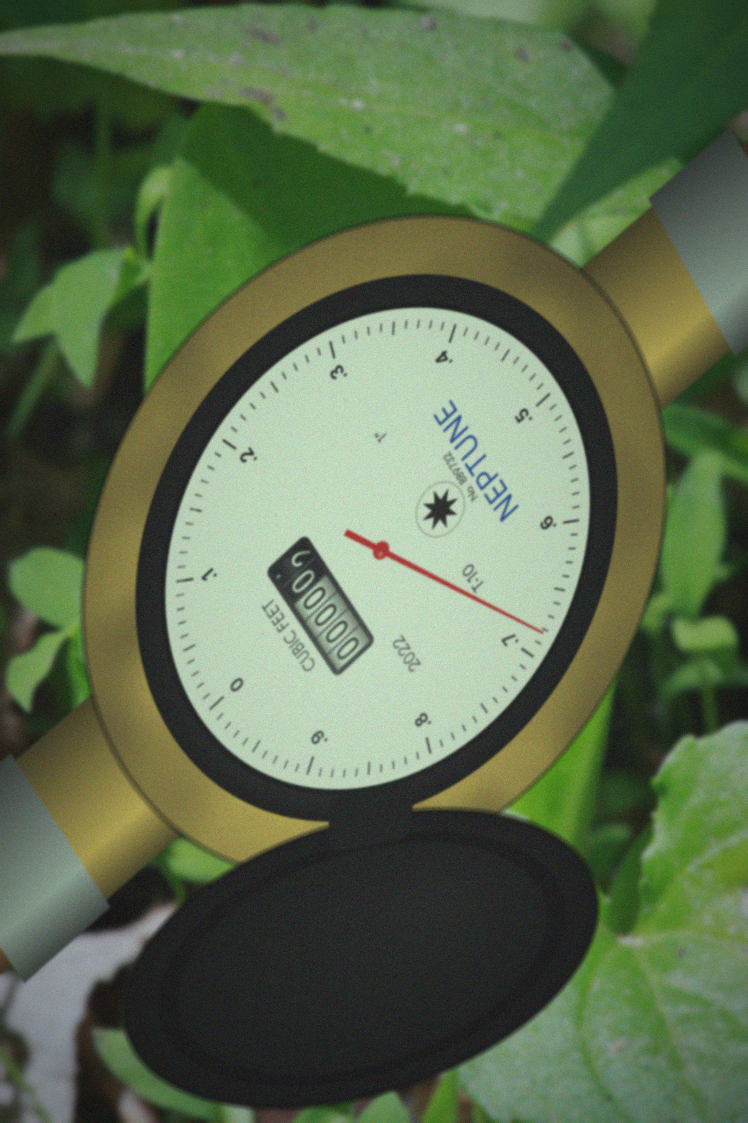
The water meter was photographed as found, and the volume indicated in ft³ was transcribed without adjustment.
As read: 1.68 ft³
